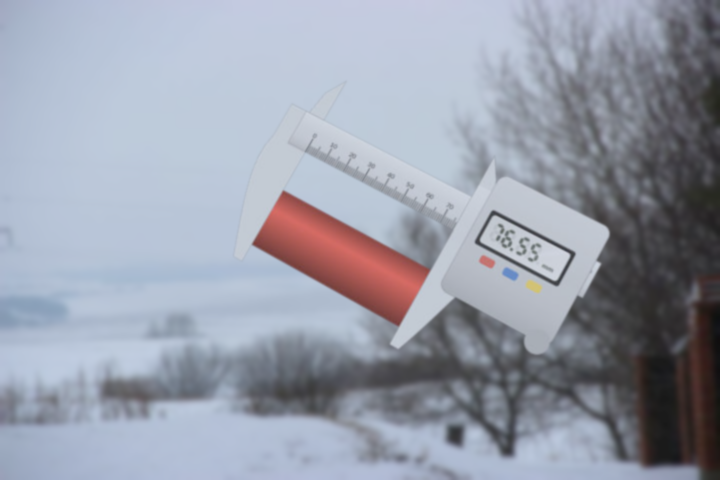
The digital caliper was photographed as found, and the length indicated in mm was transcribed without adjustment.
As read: 76.55 mm
